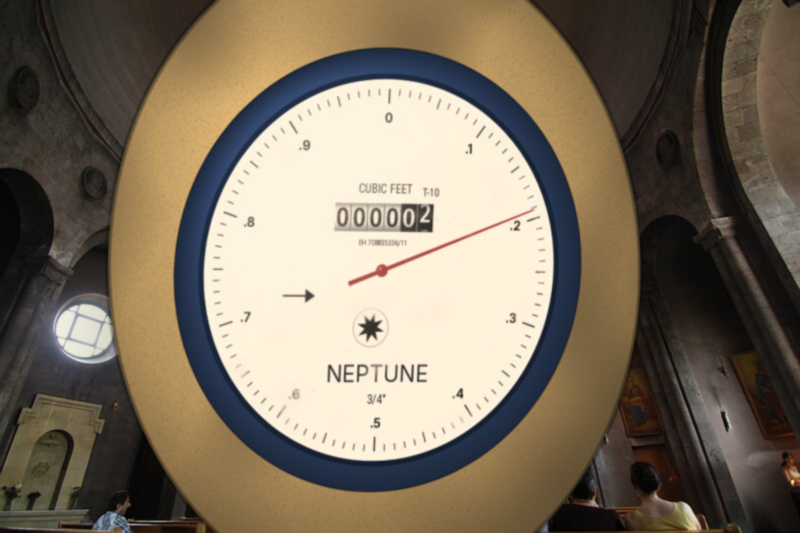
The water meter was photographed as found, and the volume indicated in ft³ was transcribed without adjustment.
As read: 2.19 ft³
